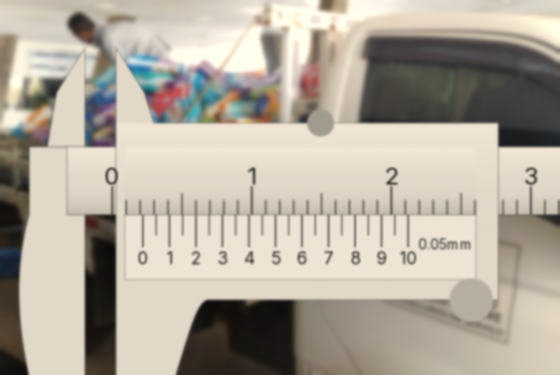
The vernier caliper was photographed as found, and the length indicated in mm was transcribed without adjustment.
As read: 2.2 mm
